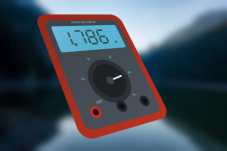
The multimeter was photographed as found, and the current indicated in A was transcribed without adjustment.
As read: 1.786 A
